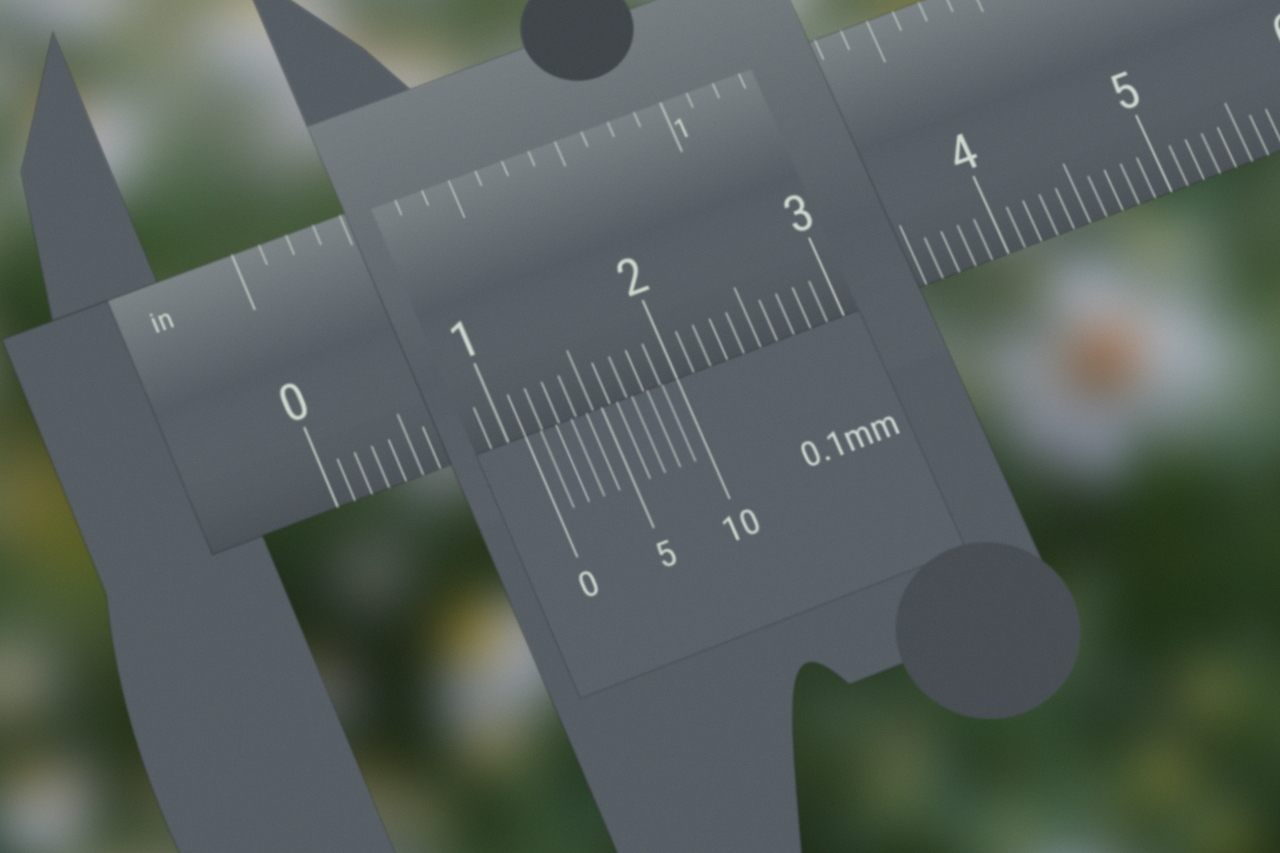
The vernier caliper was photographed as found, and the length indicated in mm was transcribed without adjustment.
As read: 11.0 mm
